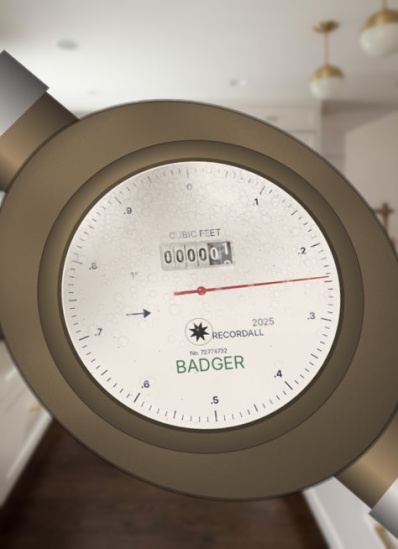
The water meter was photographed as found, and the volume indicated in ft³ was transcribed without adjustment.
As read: 1.24 ft³
